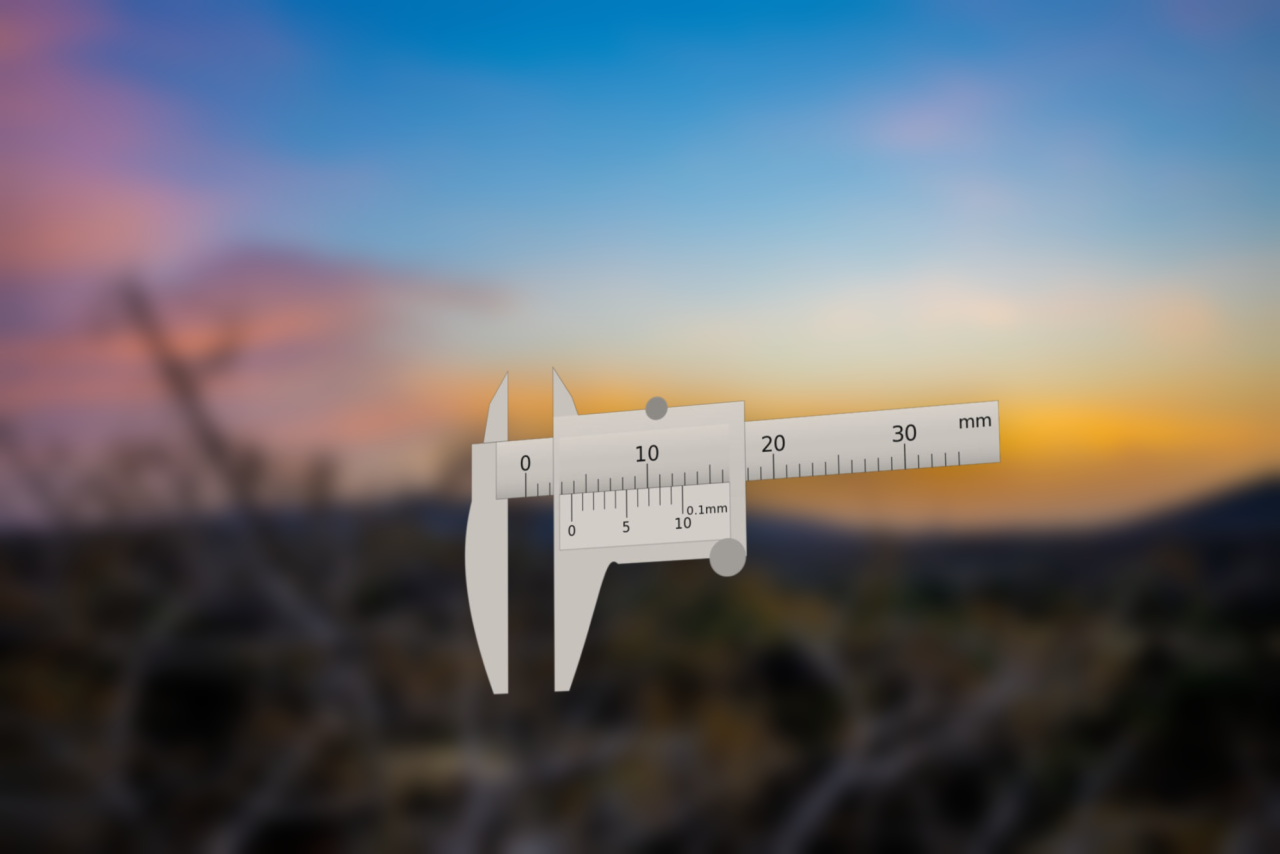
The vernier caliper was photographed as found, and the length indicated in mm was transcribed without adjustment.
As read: 3.8 mm
